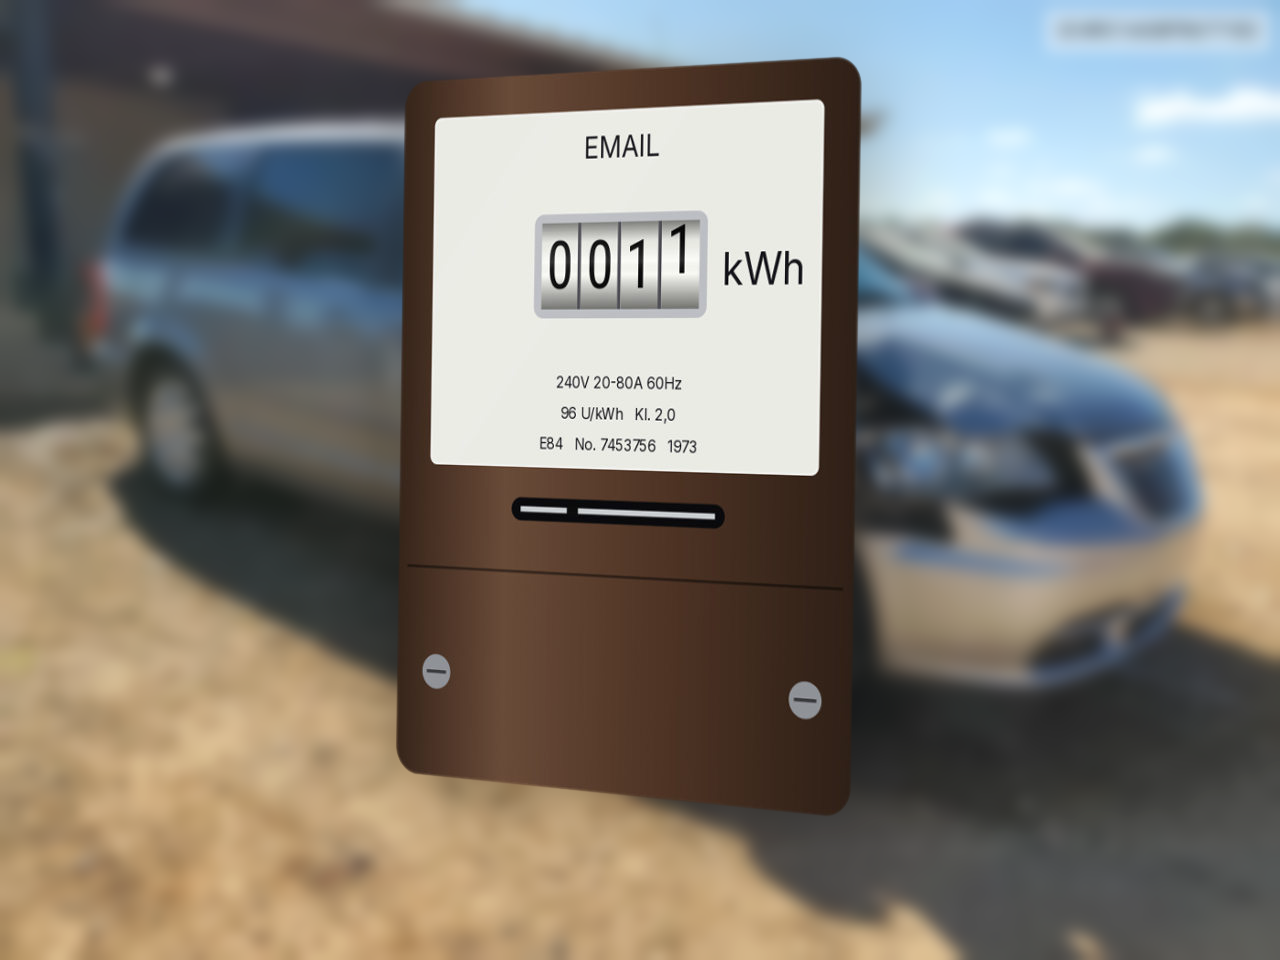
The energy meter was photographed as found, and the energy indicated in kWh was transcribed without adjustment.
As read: 11 kWh
